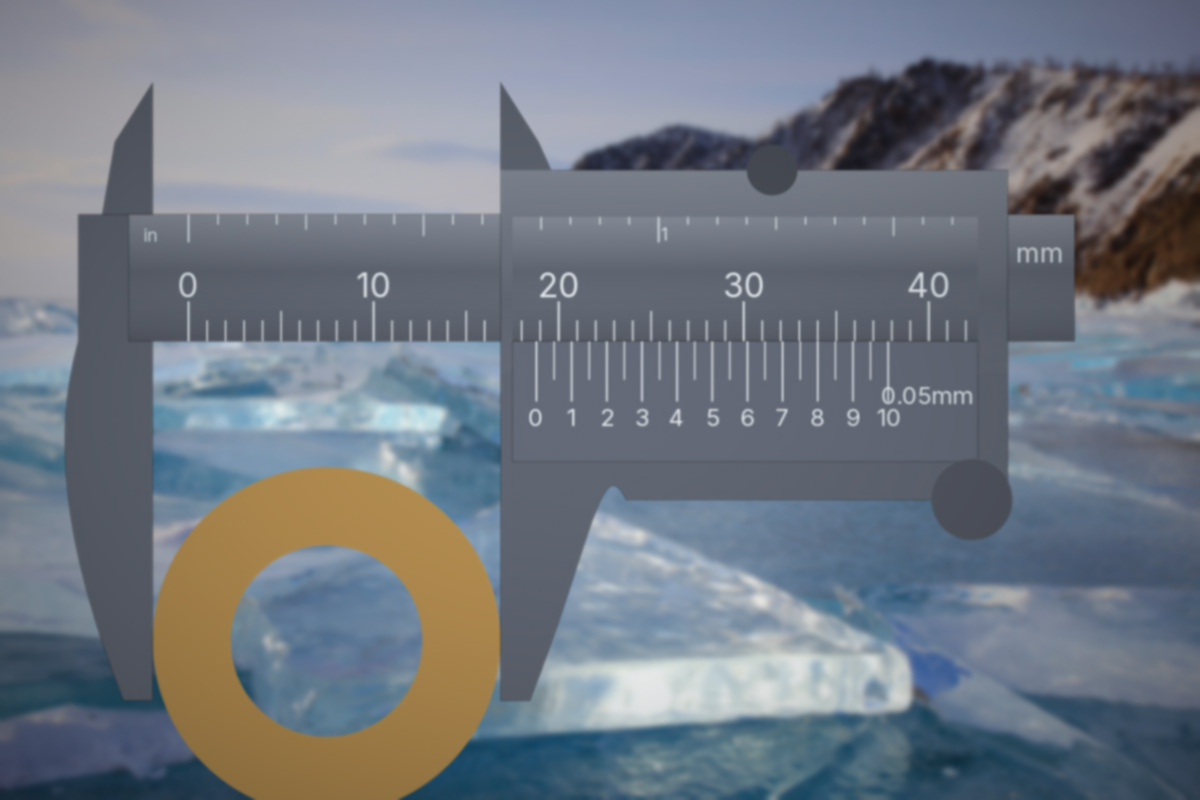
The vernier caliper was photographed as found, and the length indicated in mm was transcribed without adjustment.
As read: 18.8 mm
